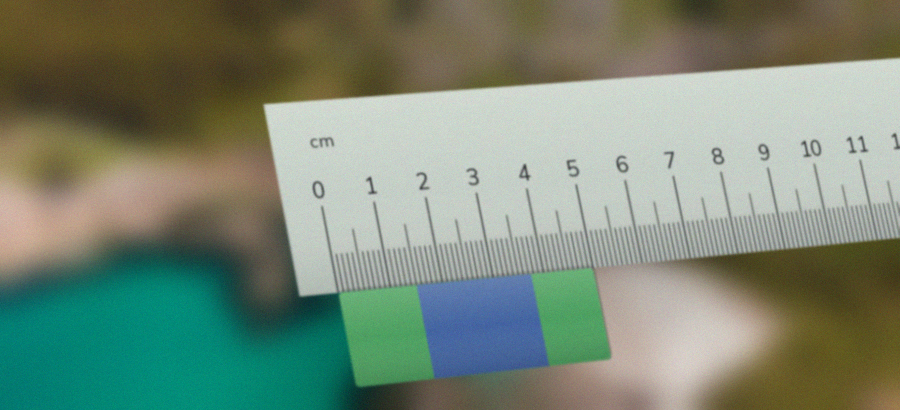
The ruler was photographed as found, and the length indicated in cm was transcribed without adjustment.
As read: 5 cm
